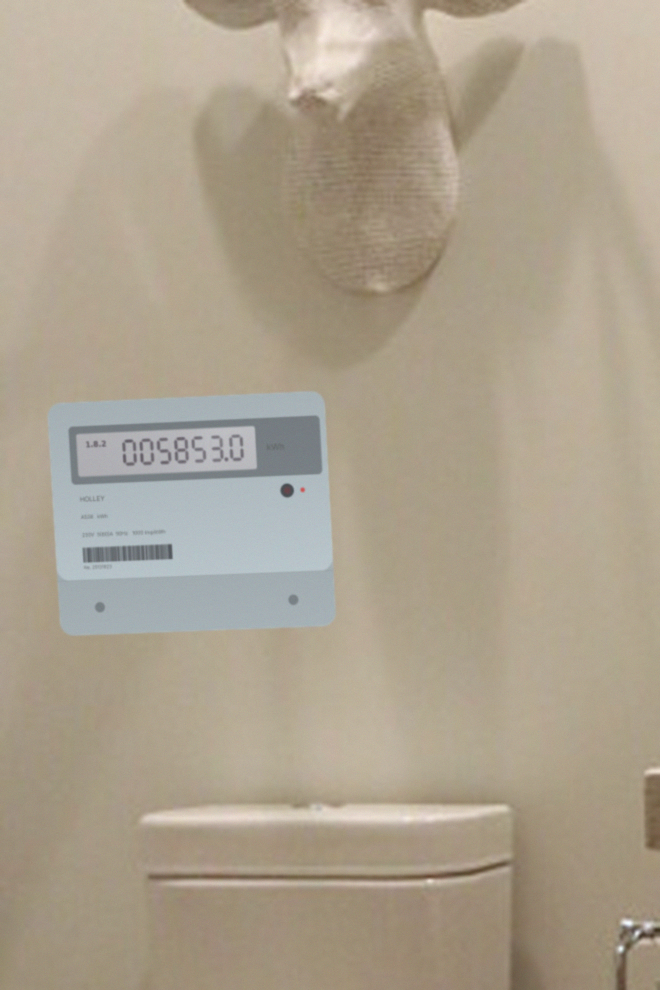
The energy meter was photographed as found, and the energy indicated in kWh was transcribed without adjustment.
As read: 5853.0 kWh
